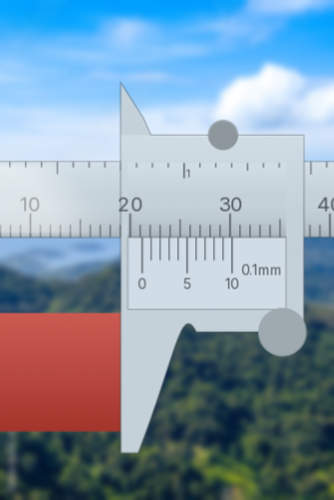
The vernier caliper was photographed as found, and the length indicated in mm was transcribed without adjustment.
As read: 21.2 mm
